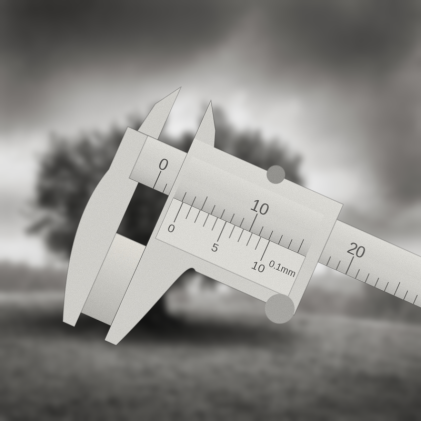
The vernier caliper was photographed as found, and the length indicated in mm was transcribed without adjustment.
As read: 3.1 mm
